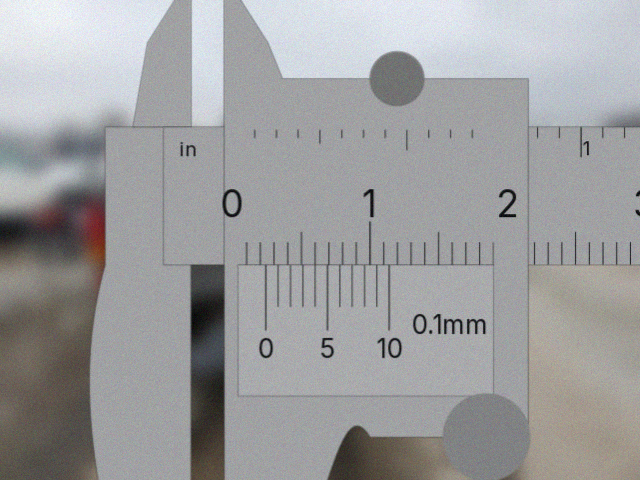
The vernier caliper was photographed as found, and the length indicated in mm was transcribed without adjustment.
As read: 2.4 mm
